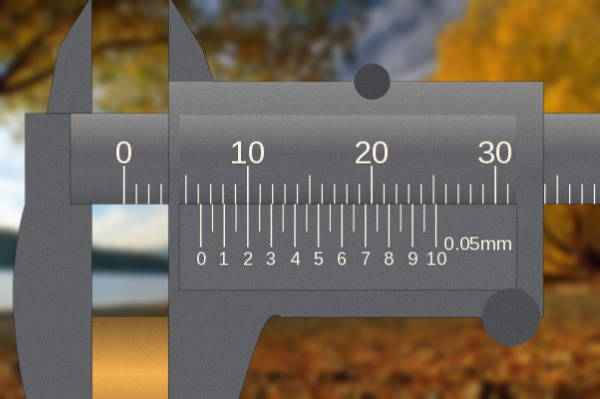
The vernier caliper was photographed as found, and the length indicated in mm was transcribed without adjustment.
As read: 6.2 mm
